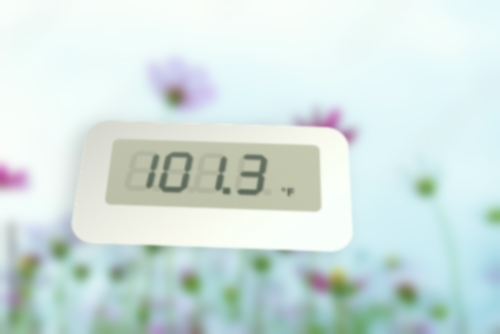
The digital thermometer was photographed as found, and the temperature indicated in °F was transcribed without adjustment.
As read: 101.3 °F
